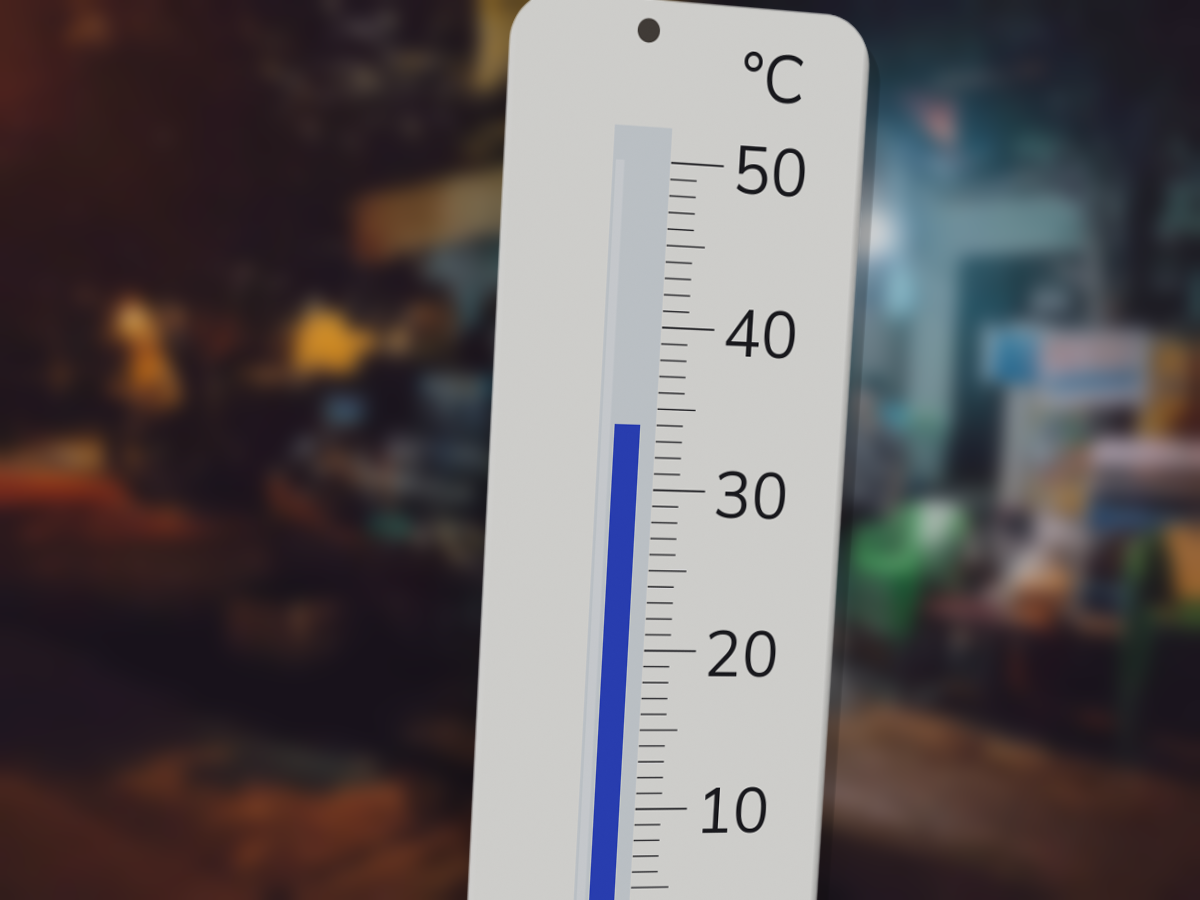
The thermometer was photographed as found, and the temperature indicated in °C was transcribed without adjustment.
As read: 34 °C
